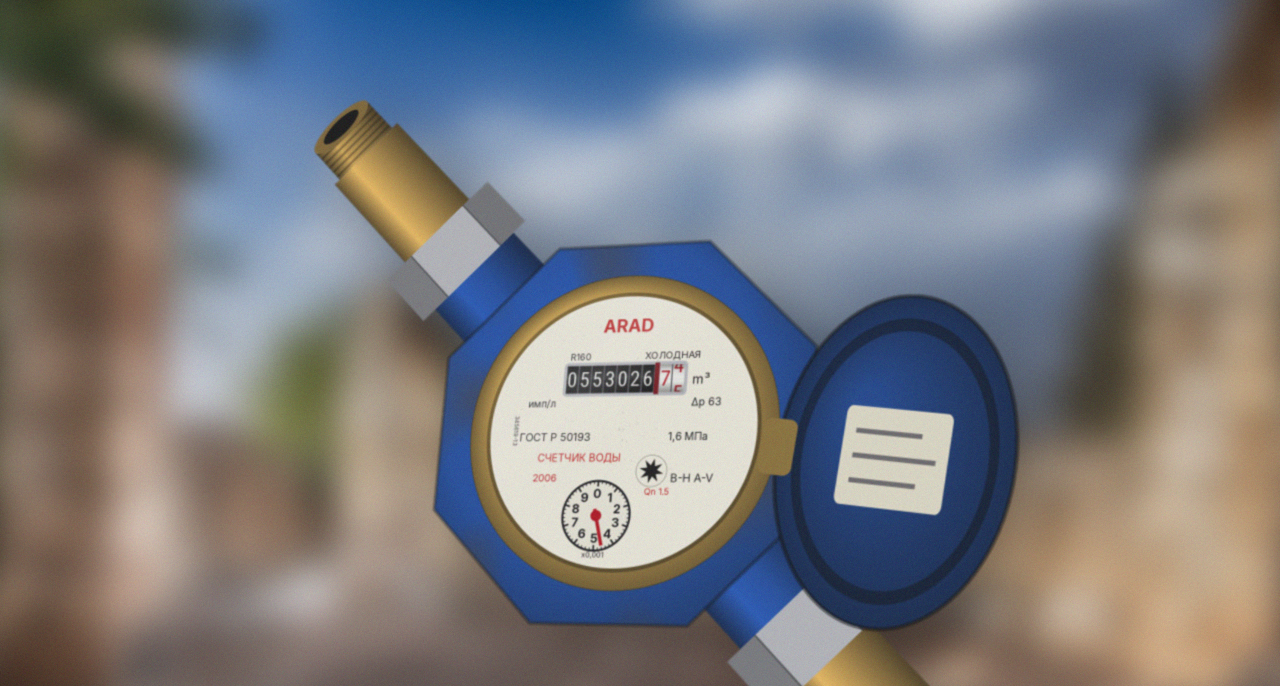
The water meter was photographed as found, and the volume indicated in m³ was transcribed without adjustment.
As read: 553026.744 m³
